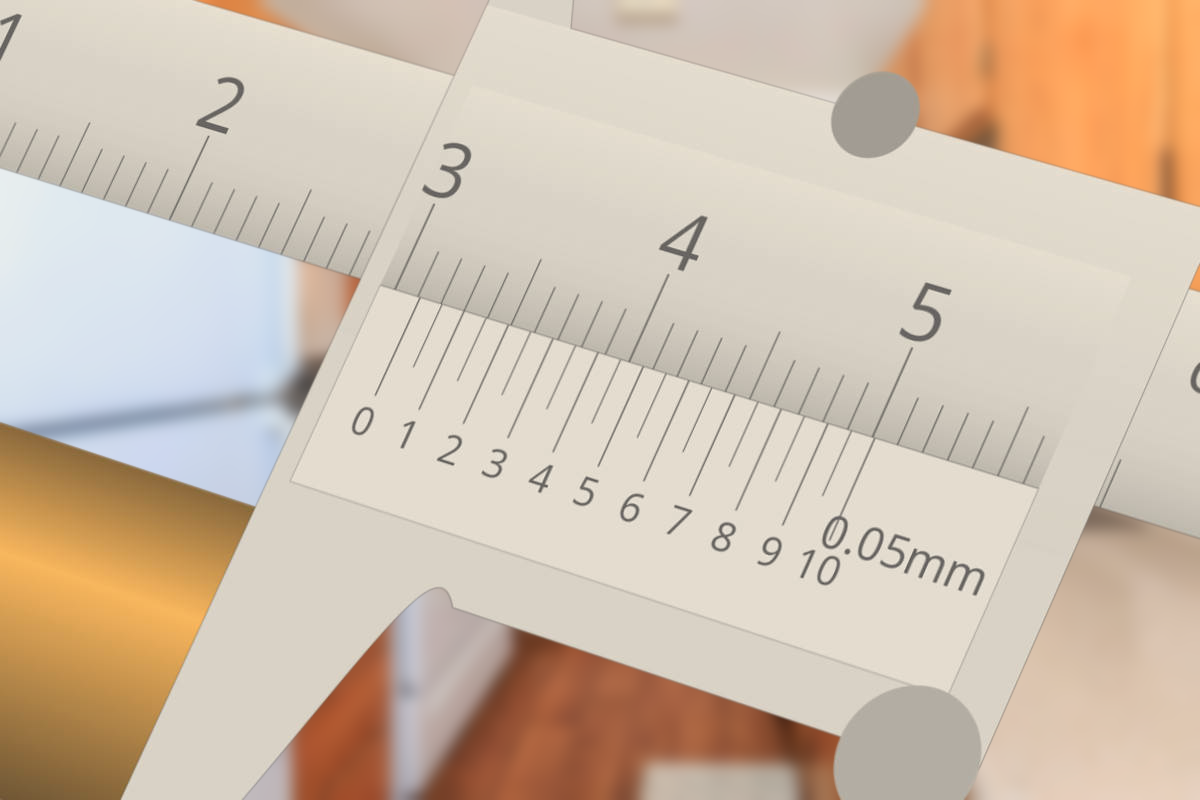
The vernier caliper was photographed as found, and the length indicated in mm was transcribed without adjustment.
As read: 31.1 mm
